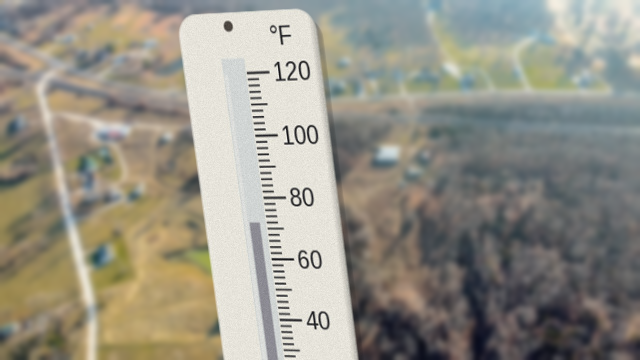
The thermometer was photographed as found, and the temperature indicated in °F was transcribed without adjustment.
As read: 72 °F
